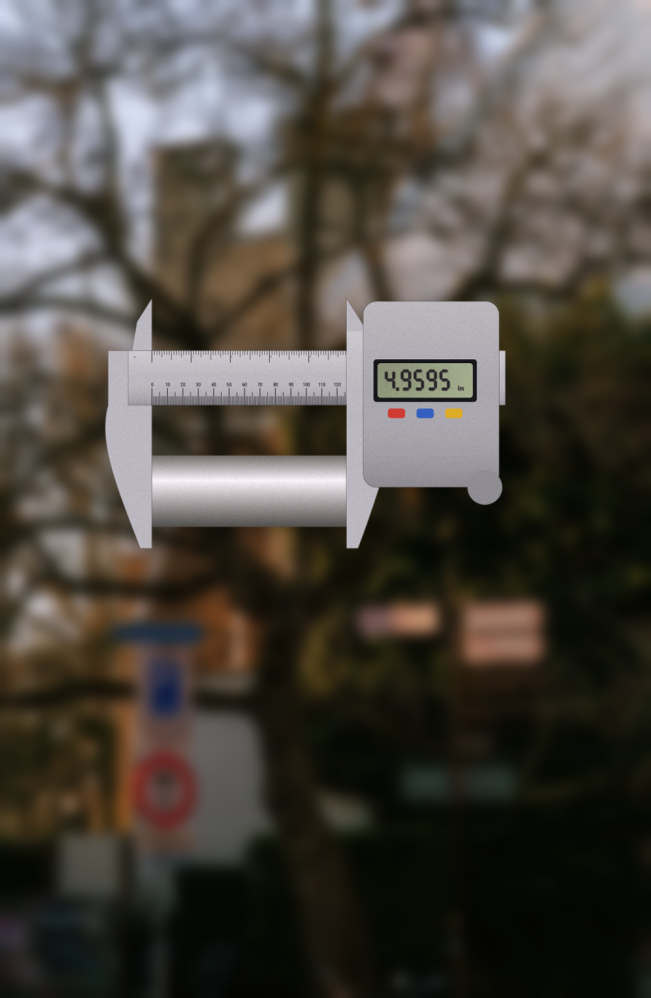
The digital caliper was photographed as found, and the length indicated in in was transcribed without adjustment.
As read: 4.9595 in
